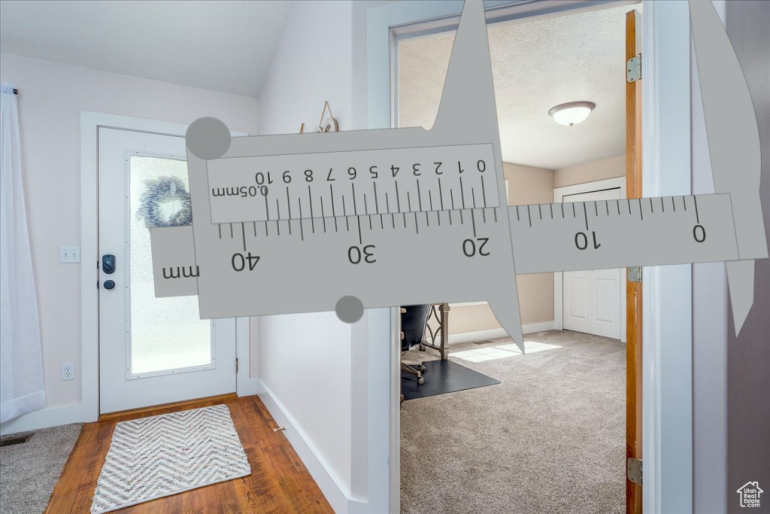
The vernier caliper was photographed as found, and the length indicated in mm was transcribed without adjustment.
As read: 18.8 mm
